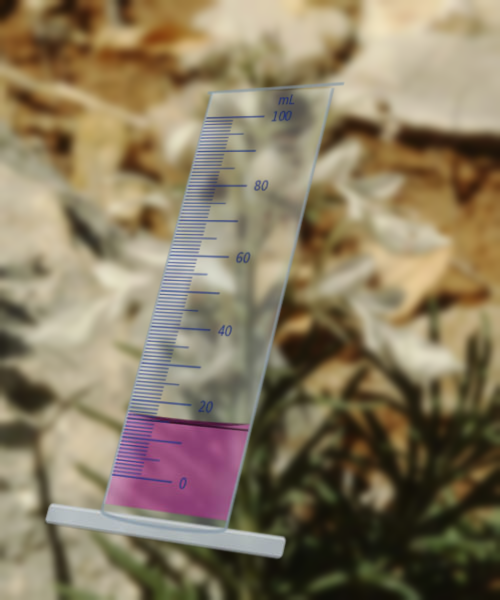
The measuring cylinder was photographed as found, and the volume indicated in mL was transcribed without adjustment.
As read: 15 mL
